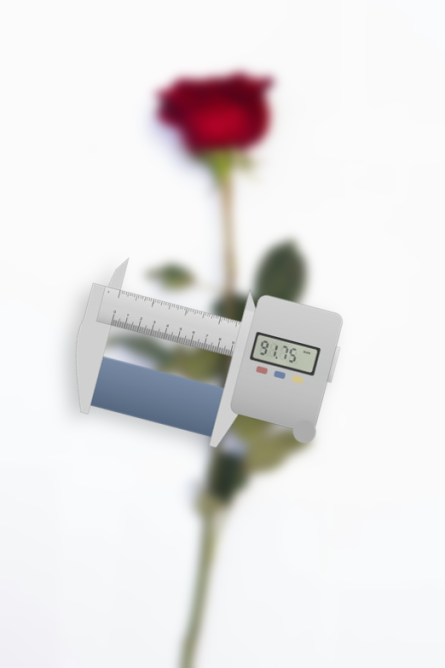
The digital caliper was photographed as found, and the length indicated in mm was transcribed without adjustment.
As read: 91.75 mm
